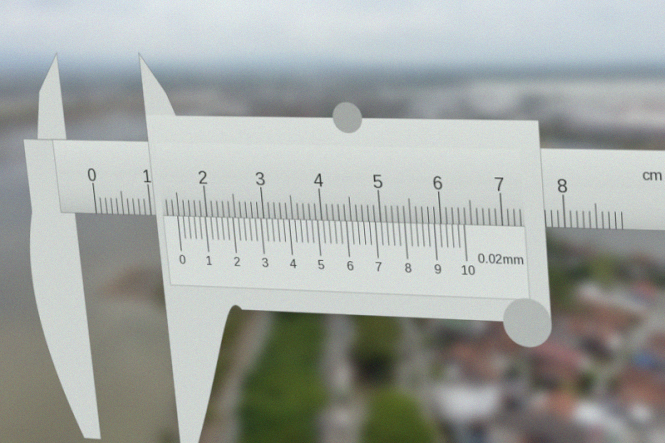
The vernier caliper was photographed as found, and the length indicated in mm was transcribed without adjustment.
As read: 14.8 mm
